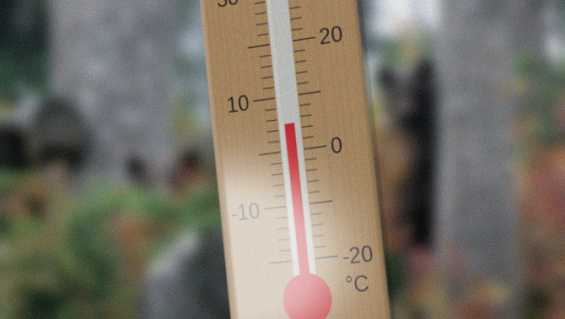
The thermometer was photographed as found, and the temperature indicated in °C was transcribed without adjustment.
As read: 5 °C
